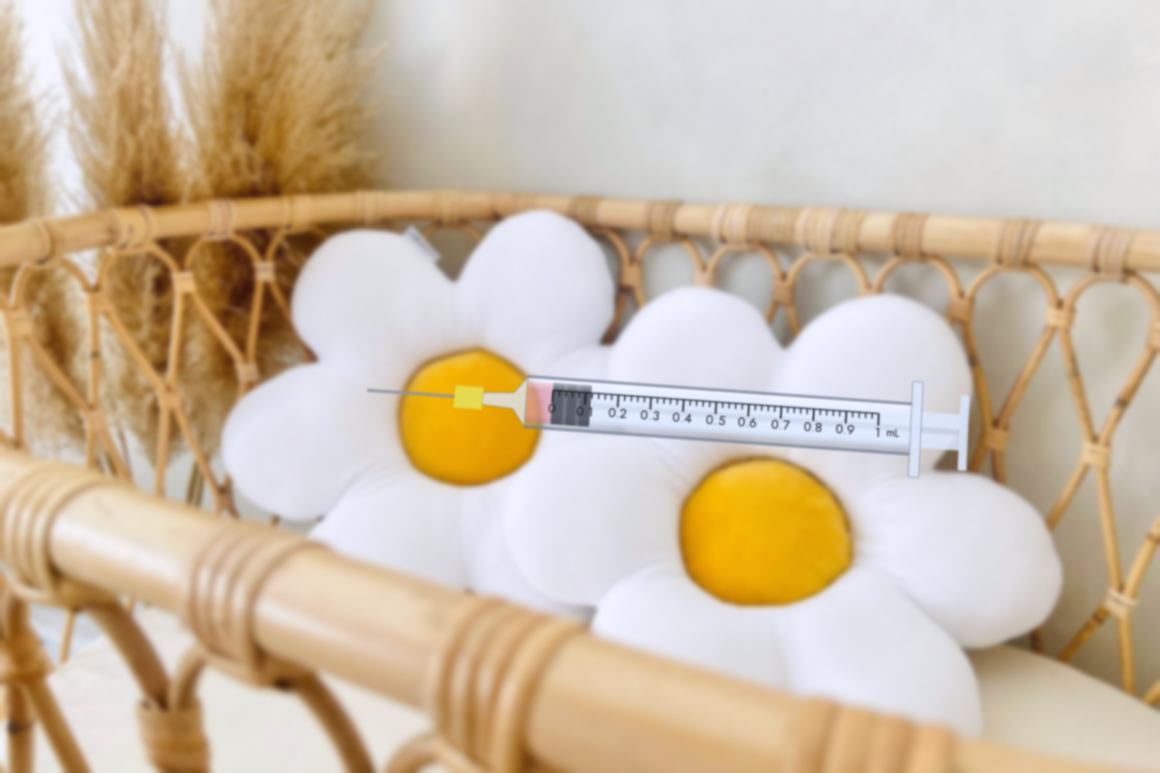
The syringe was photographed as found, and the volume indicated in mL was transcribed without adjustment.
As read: 0 mL
